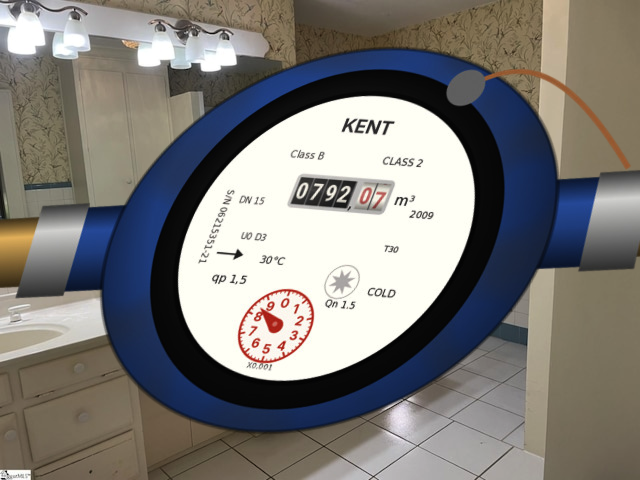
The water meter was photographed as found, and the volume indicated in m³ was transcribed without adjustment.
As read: 792.068 m³
